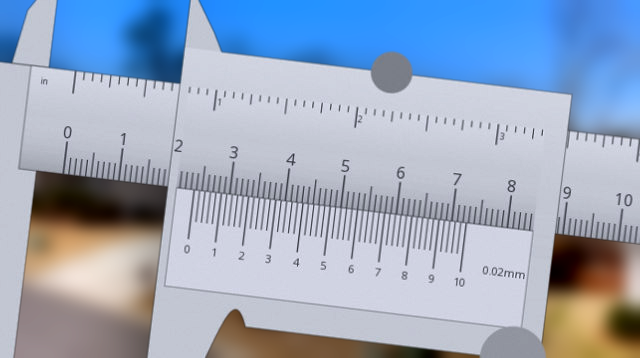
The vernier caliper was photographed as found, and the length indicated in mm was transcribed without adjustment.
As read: 23.6 mm
